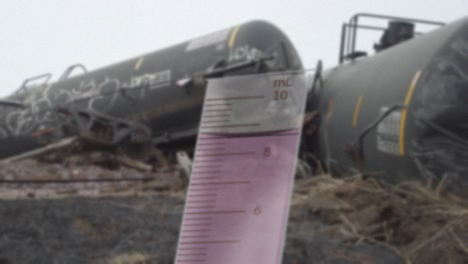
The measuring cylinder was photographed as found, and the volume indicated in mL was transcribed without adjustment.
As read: 8.6 mL
